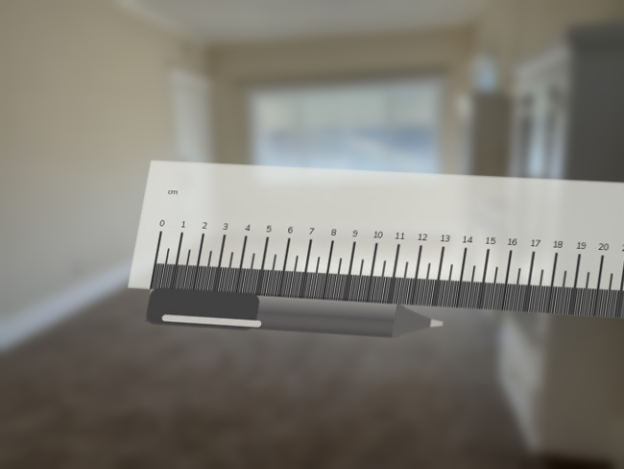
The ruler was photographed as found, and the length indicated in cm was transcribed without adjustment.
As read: 13.5 cm
